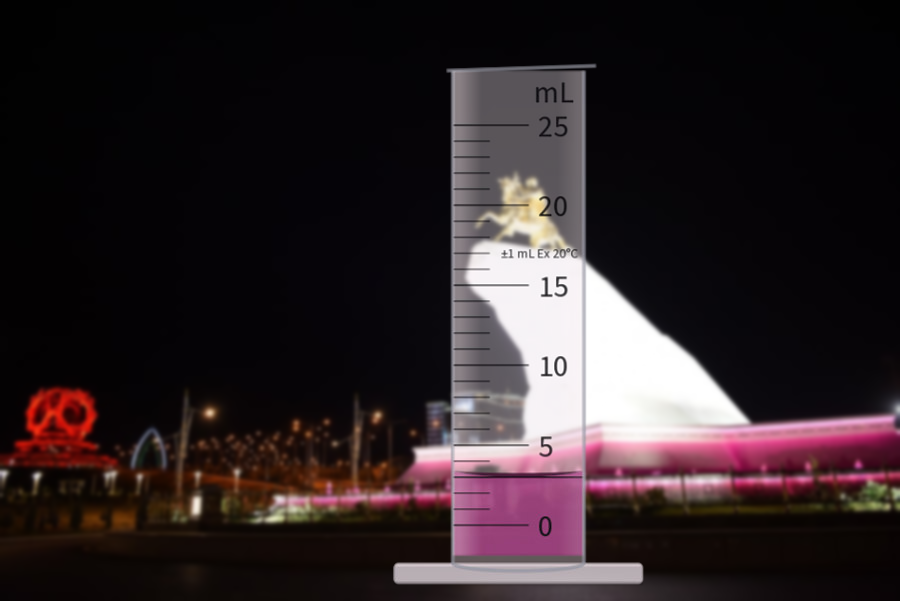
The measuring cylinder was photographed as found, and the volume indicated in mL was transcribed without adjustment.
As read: 3 mL
